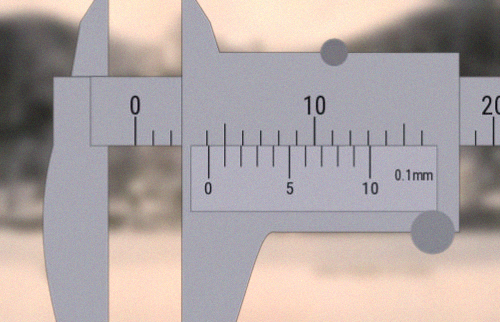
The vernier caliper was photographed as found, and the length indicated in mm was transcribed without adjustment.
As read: 4.1 mm
